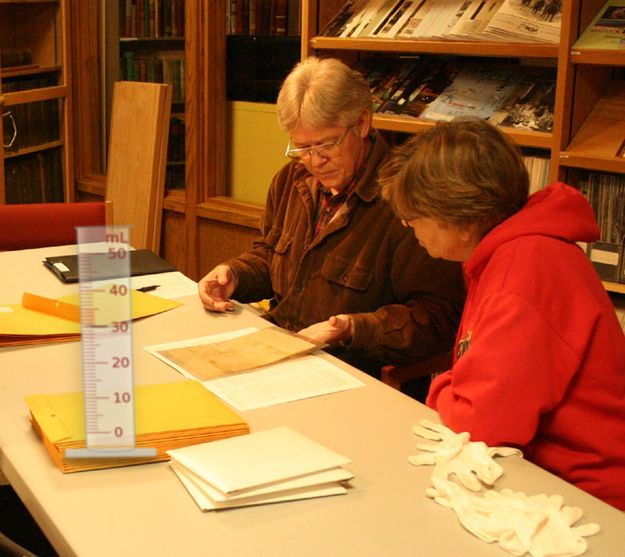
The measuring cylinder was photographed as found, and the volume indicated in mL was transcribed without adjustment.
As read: 30 mL
